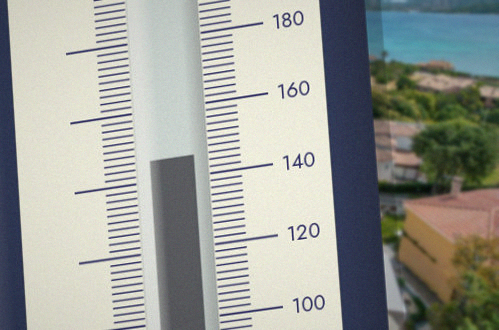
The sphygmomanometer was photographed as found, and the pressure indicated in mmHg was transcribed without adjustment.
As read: 146 mmHg
